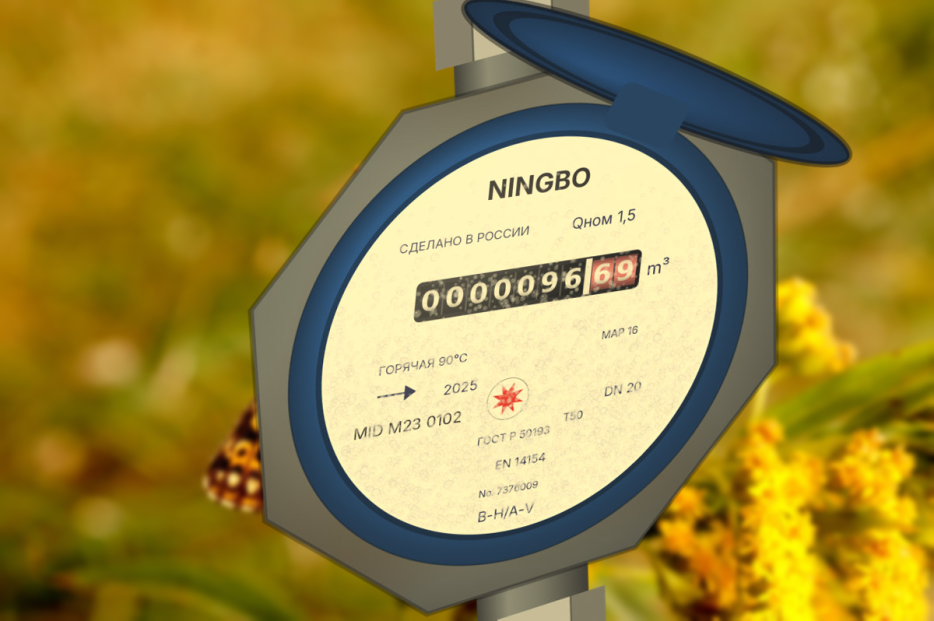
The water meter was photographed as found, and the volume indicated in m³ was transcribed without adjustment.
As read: 96.69 m³
